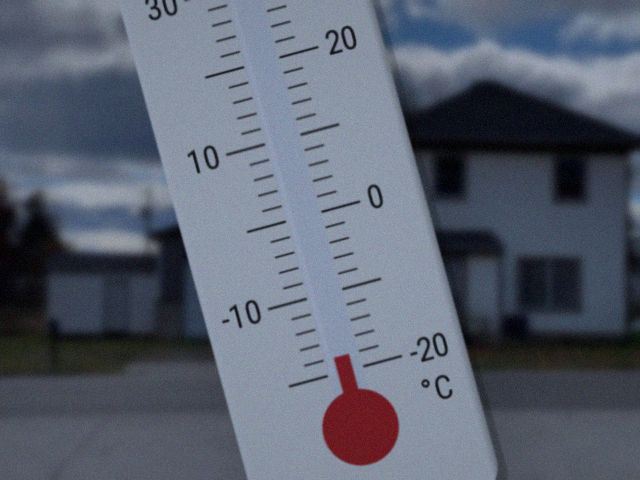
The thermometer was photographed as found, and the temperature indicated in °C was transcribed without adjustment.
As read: -18 °C
